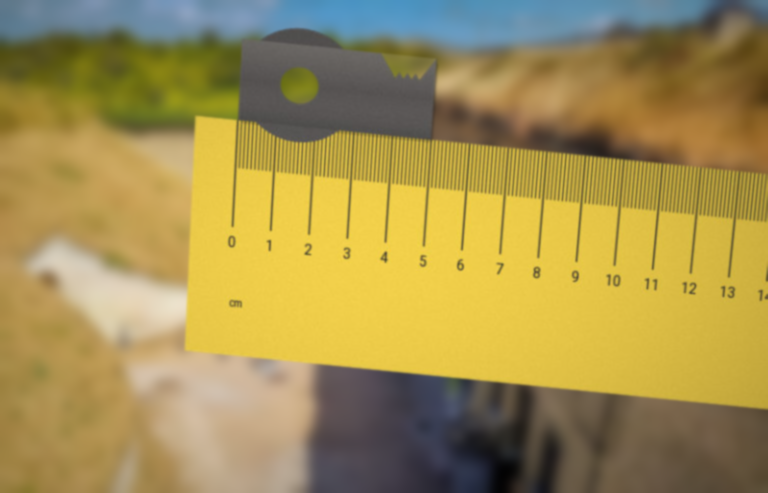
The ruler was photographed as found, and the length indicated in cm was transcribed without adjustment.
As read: 5 cm
